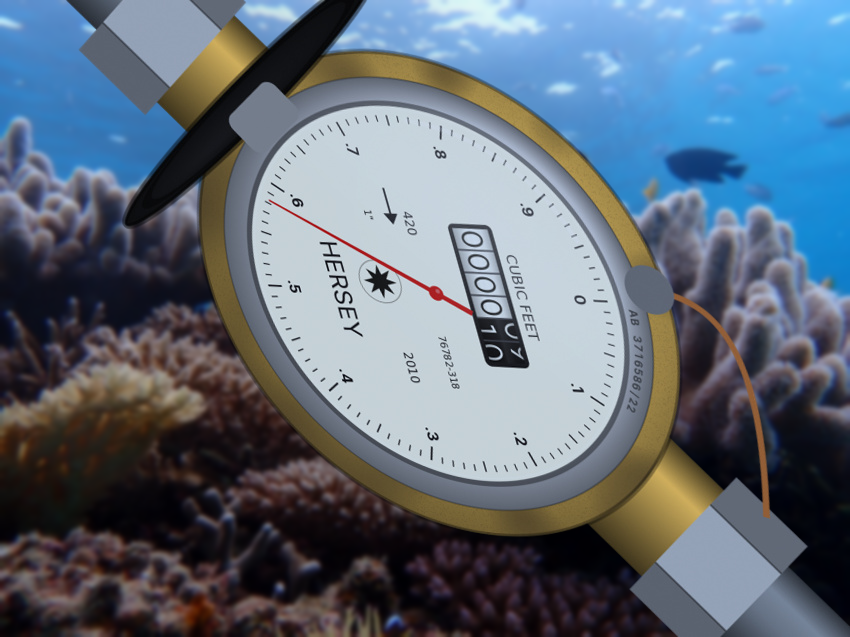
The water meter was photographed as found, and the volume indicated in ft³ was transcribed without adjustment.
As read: 9.58 ft³
